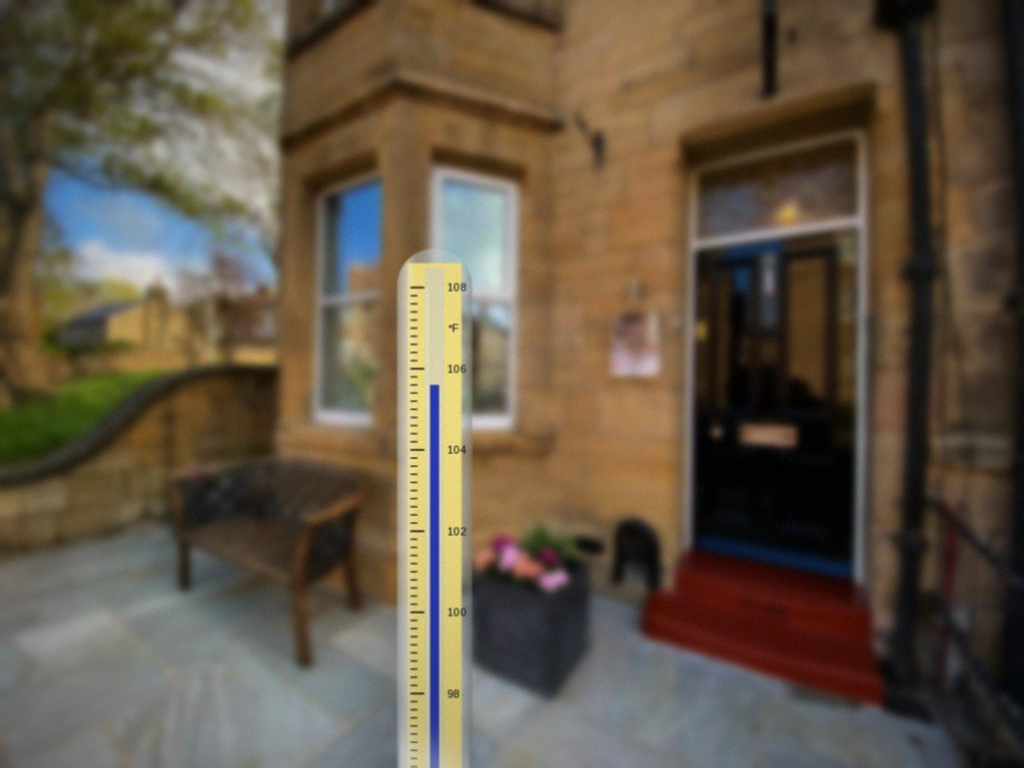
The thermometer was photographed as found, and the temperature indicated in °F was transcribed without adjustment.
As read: 105.6 °F
